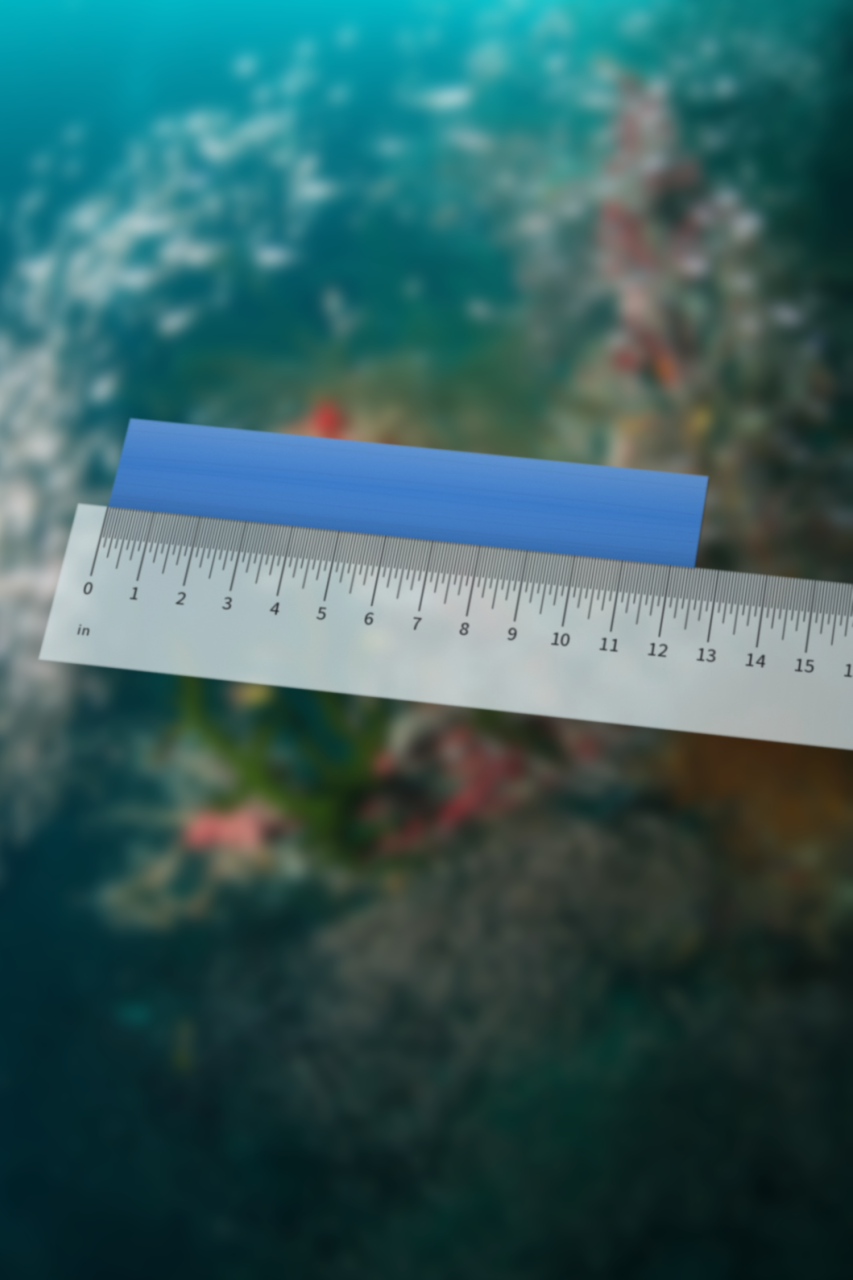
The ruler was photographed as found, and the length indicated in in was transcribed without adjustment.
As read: 12.5 in
